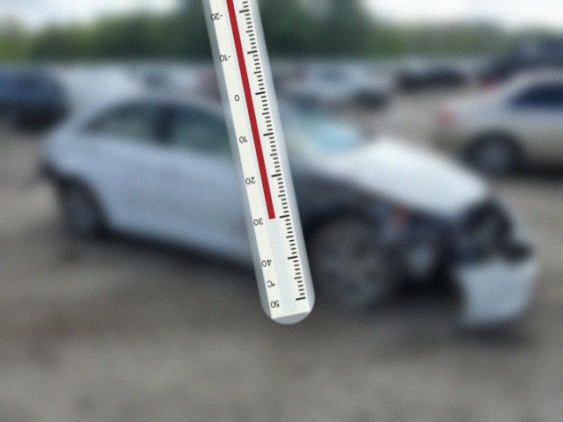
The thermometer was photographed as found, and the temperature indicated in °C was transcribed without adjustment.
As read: 30 °C
